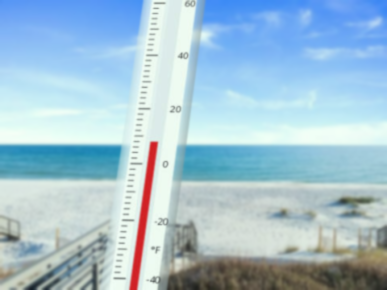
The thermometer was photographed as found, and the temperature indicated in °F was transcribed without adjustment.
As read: 8 °F
